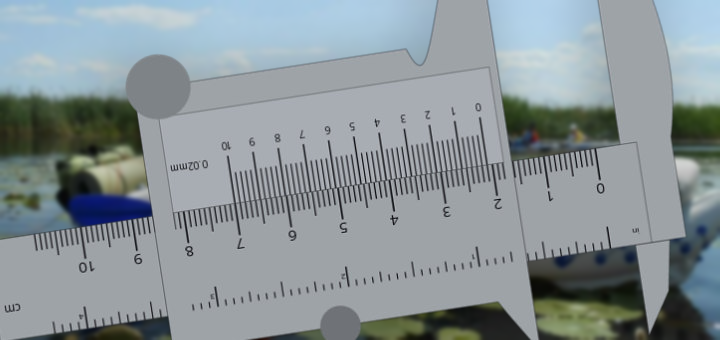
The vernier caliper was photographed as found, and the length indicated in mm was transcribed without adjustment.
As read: 21.0 mm
